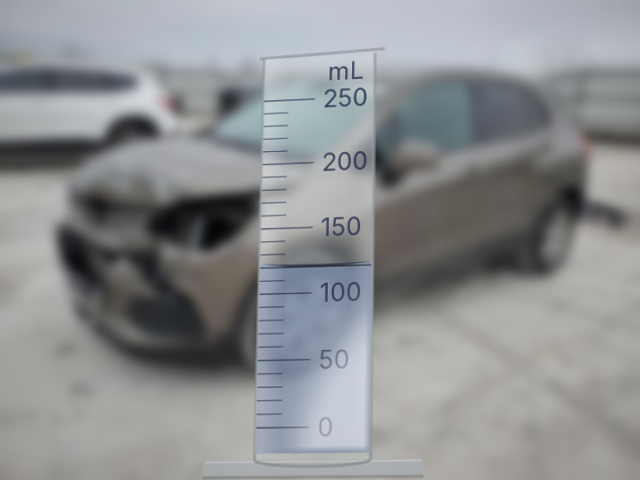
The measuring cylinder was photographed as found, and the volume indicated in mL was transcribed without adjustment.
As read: 120 mL
